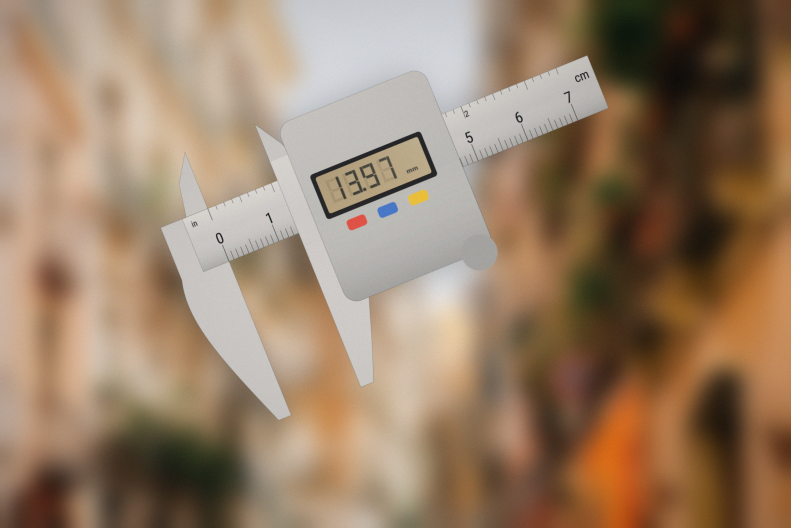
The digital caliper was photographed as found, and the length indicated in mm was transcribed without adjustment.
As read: 13.97 mm
